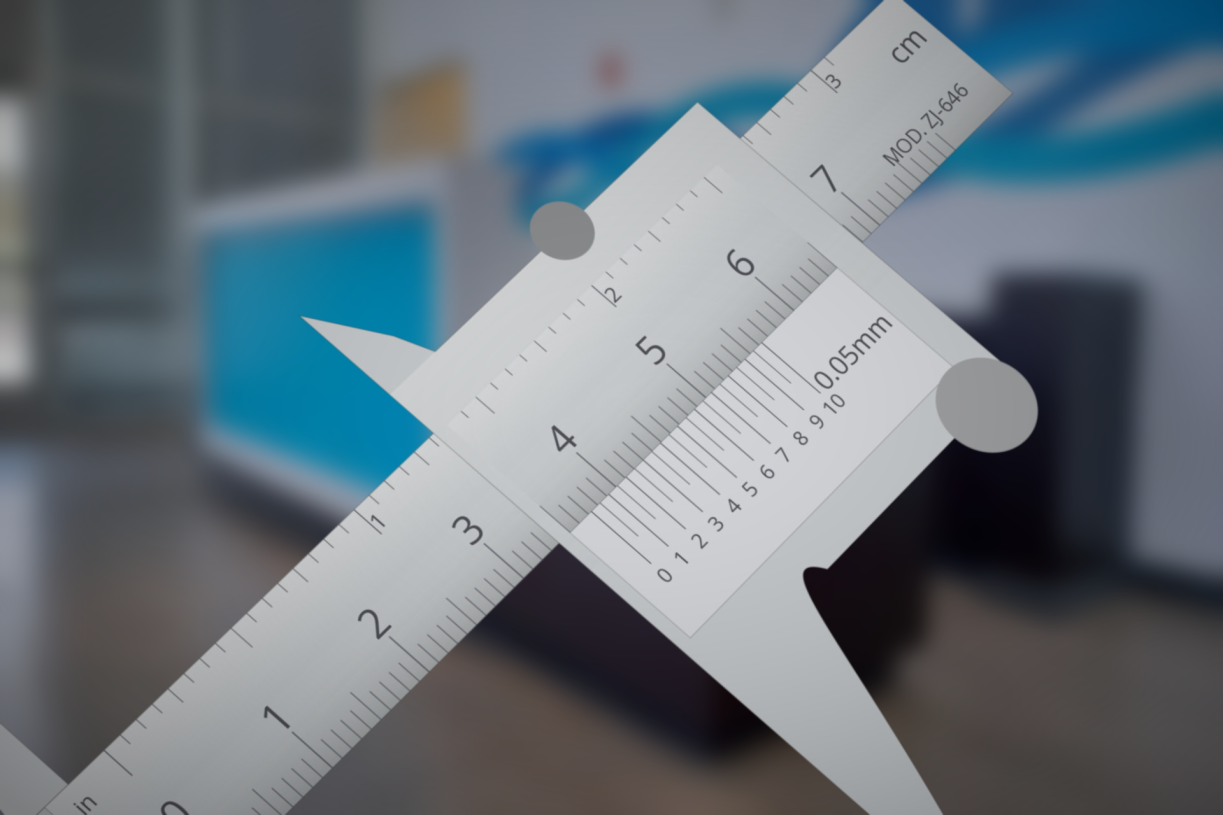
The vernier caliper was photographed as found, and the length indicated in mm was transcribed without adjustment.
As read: 37.3 mm
